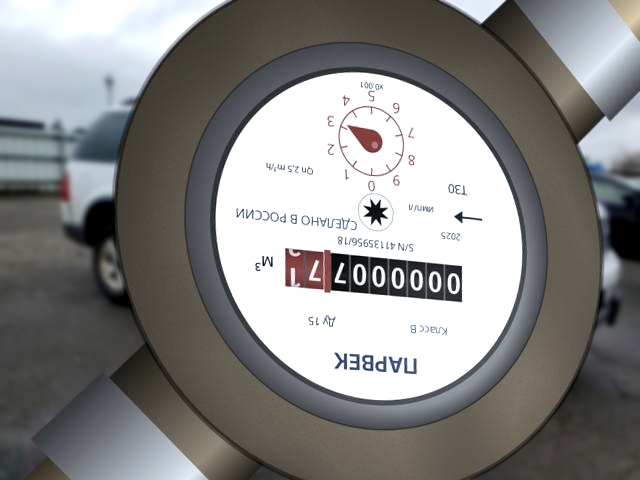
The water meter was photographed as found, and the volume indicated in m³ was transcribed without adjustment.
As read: 7.713 m³
